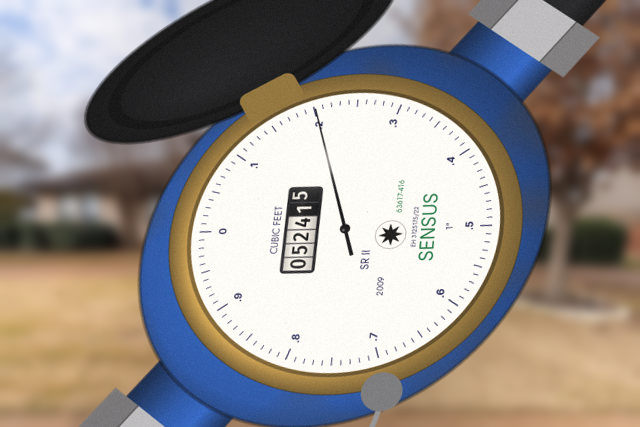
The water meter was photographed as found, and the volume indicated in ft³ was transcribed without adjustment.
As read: 52415.20 ft³
